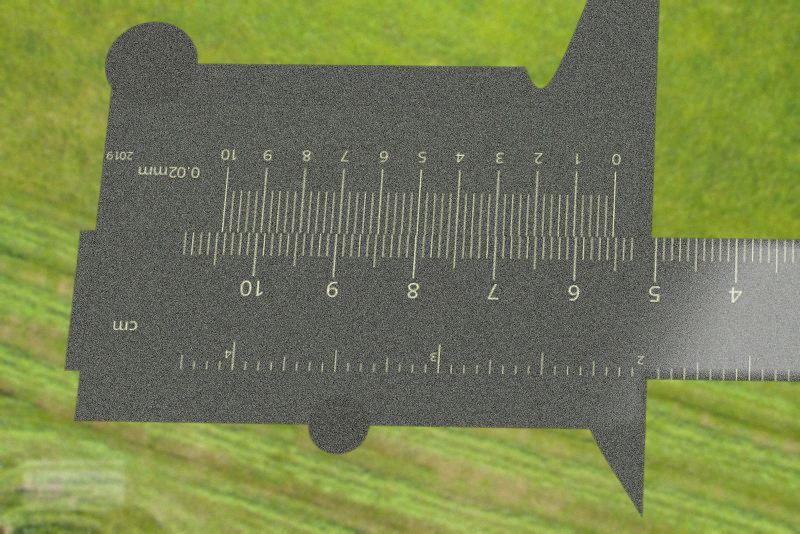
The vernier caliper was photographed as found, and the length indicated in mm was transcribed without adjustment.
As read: 55.4 mm
